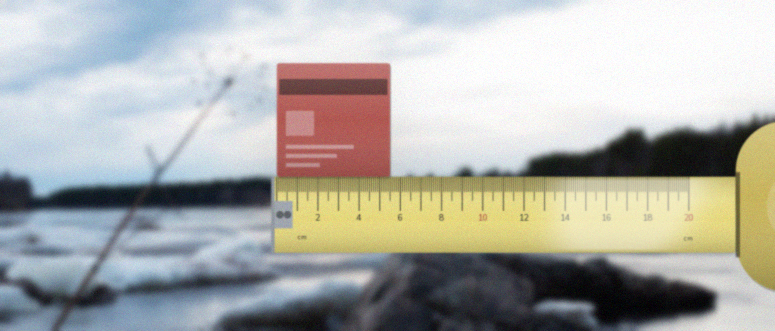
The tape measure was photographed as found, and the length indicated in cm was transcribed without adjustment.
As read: 5.5 cm
